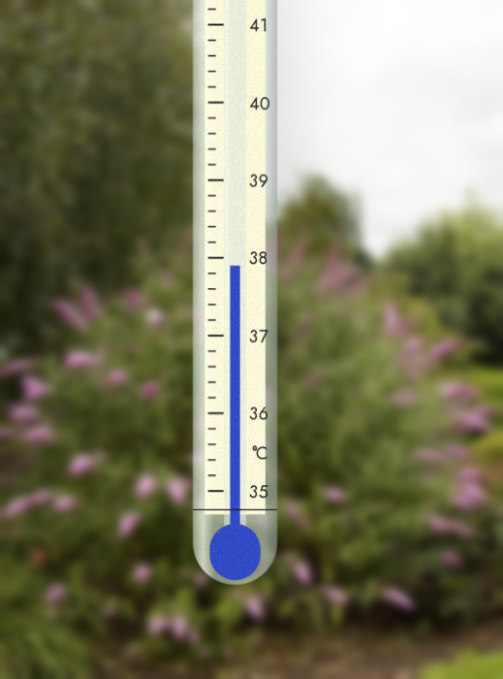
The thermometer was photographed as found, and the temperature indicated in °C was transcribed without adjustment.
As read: 37.9 °C
